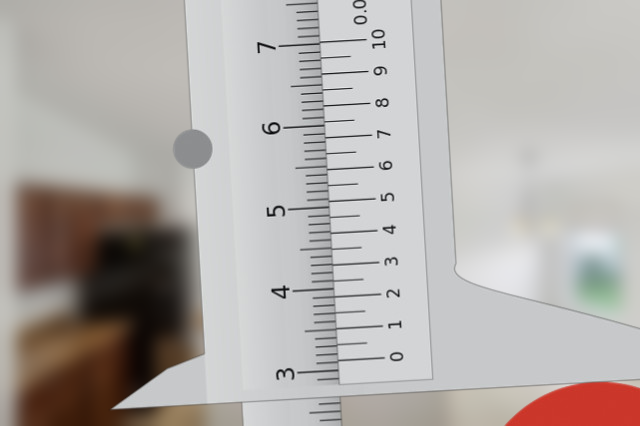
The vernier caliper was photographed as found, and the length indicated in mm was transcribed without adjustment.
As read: 31.2 mm
